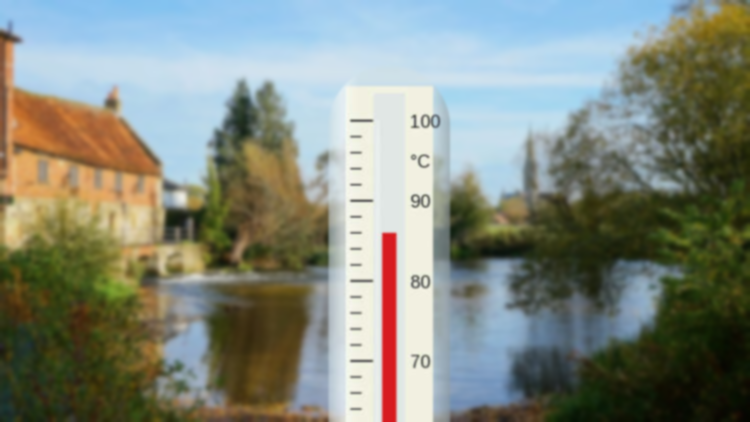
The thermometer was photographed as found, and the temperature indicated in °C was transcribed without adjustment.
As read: 86 °C
